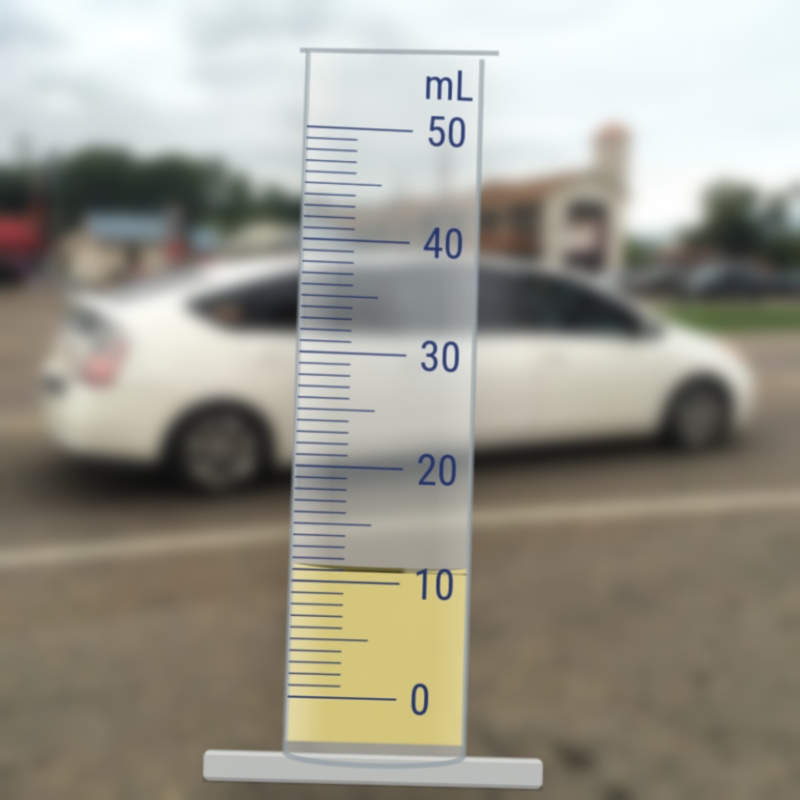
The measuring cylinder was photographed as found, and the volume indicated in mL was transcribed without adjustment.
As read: 11 mL
